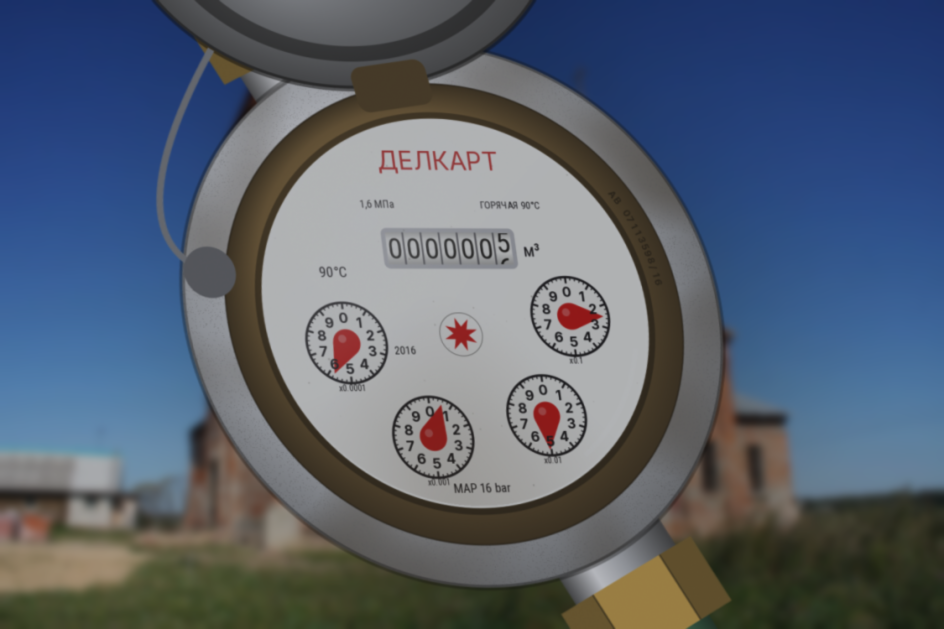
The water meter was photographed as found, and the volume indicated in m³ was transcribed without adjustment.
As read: 5.2505 m³
